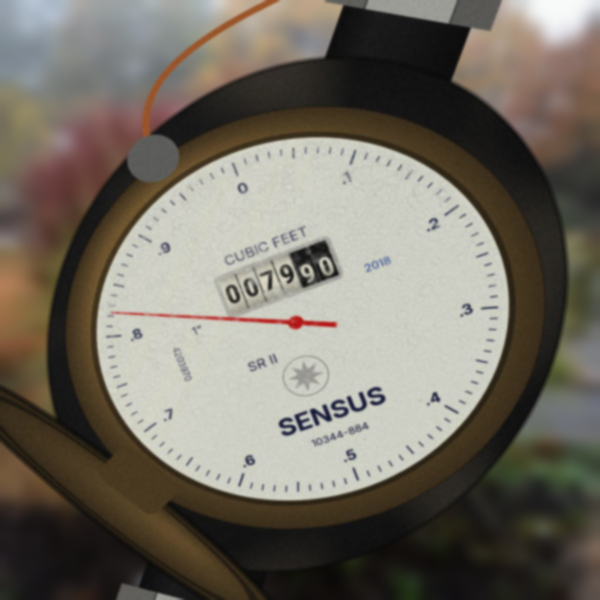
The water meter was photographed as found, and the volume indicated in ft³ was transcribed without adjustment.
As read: 7989.82 ft³
